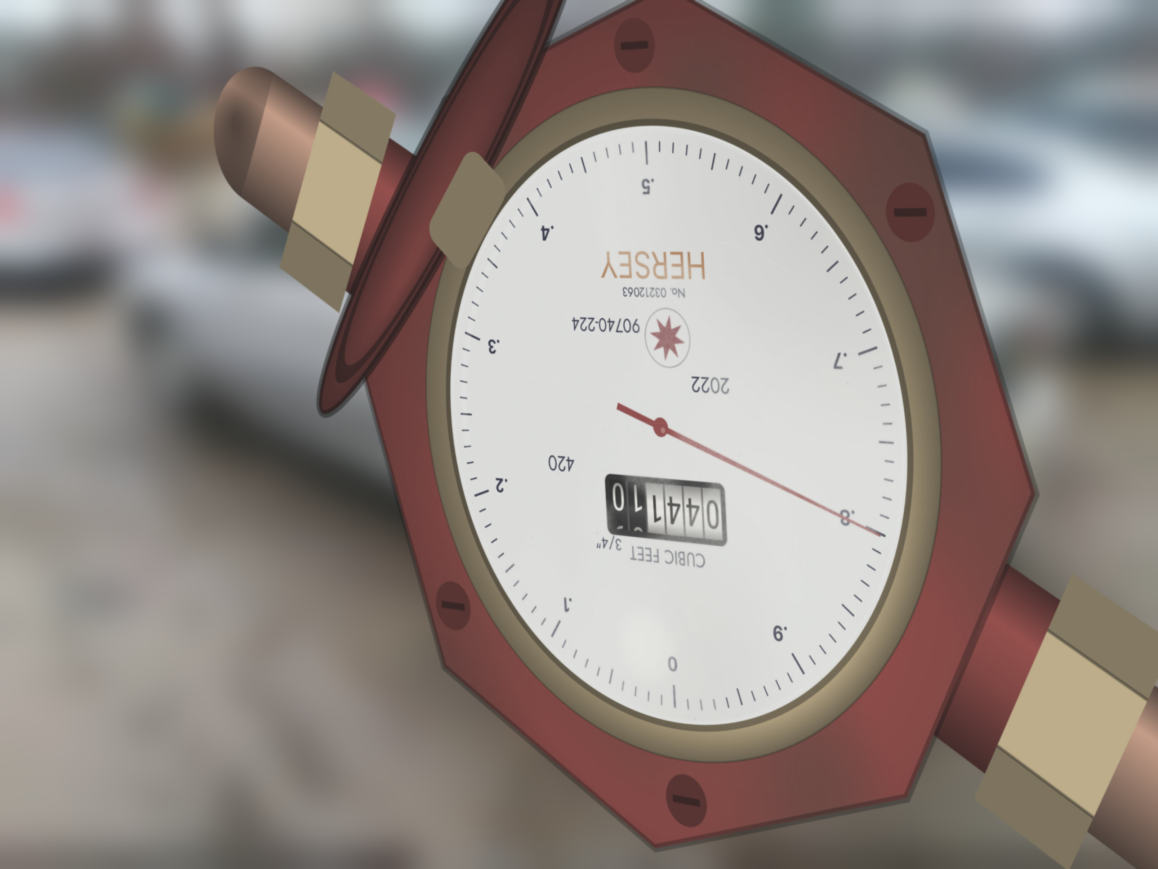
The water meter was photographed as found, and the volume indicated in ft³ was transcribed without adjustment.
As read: 44109.80 ft³
